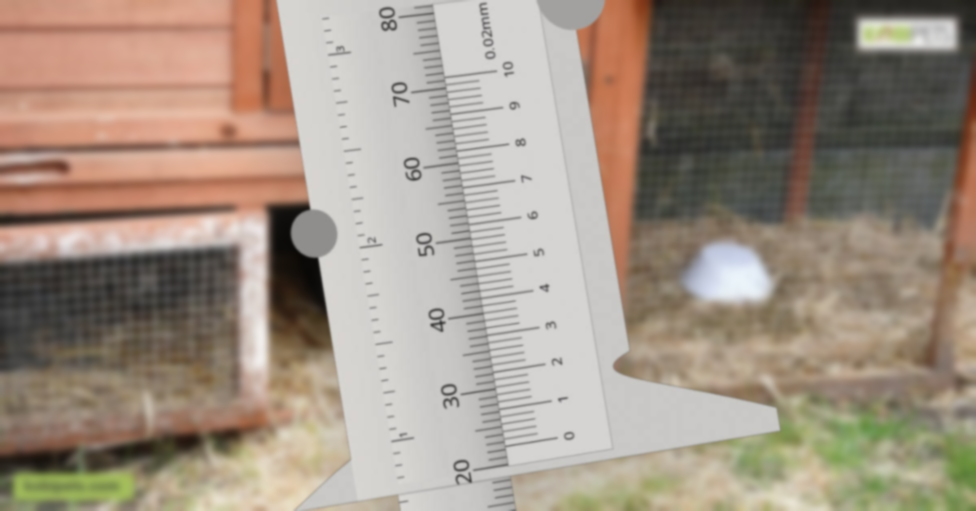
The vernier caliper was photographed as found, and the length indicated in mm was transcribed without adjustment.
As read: 22.4 mm
